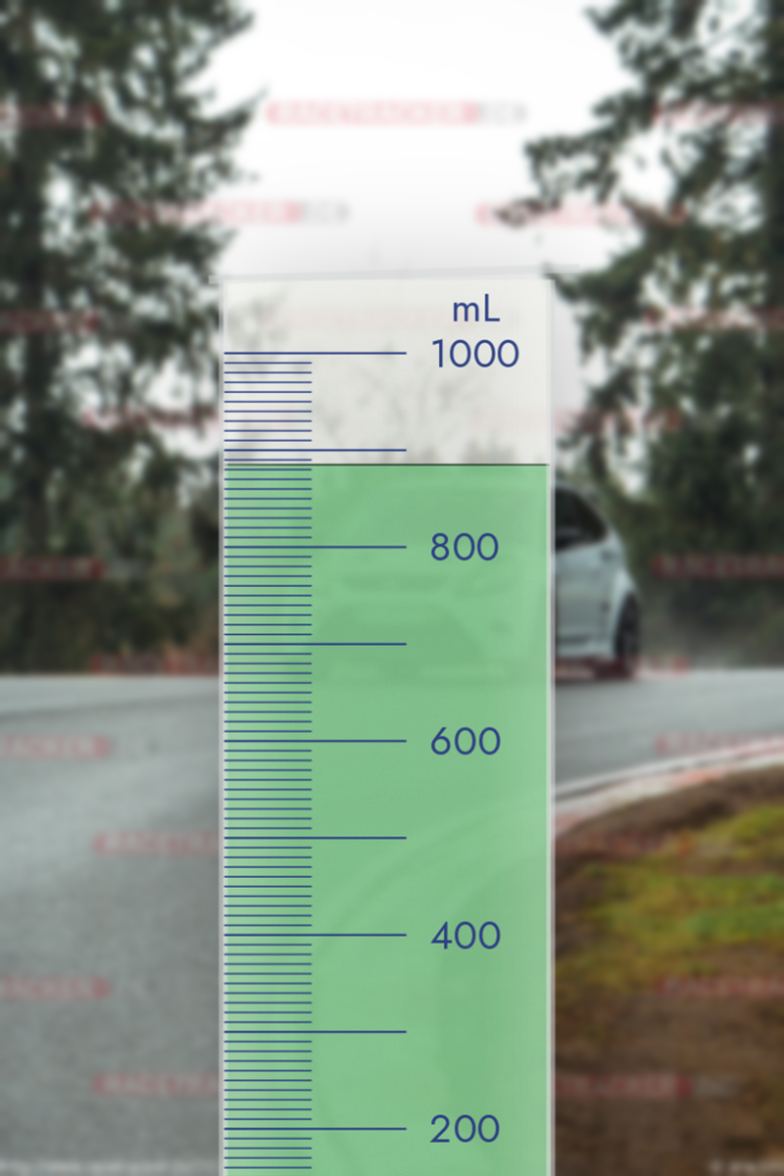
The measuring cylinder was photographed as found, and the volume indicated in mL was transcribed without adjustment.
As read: 885 mL
